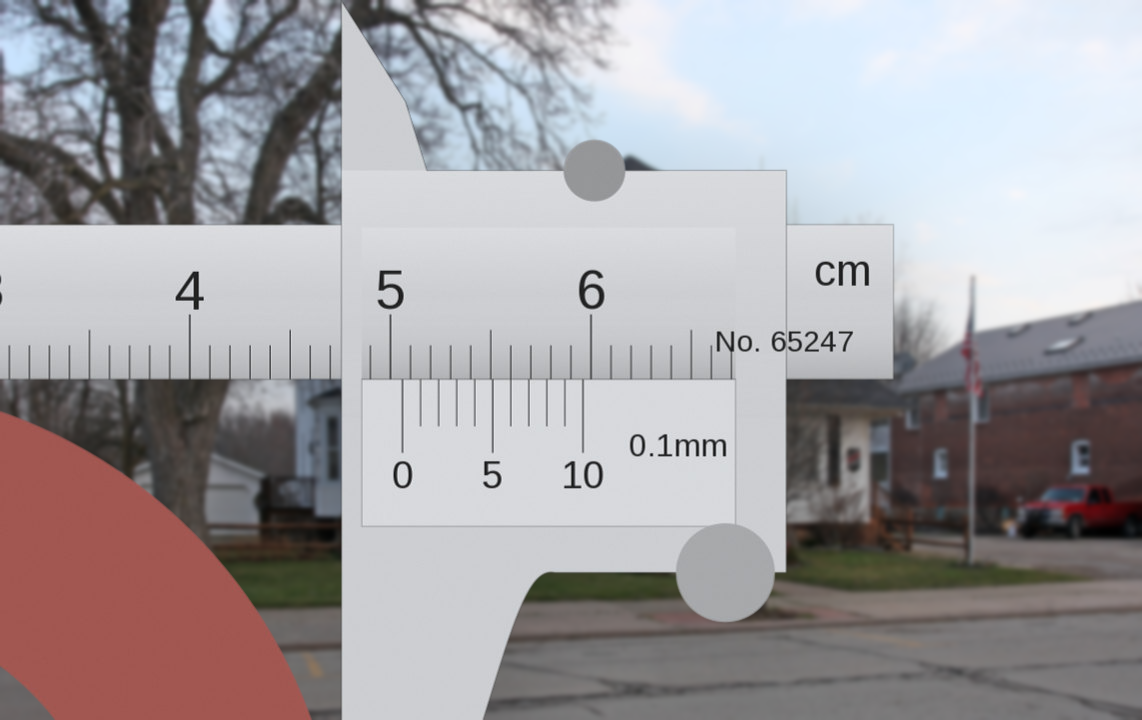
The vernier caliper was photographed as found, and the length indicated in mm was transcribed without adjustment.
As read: 50.6 mm
